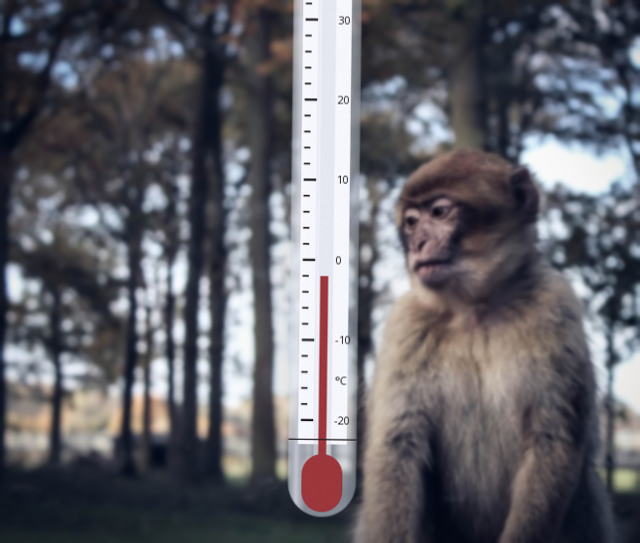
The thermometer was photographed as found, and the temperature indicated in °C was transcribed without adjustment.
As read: -2 °C
